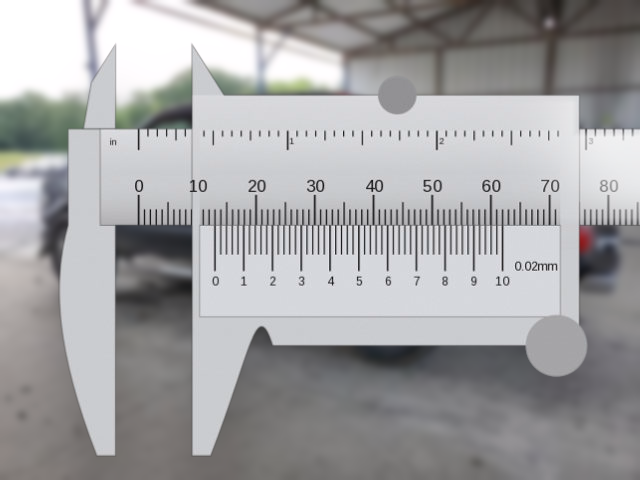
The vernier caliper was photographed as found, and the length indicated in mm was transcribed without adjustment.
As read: 13.0 mm
